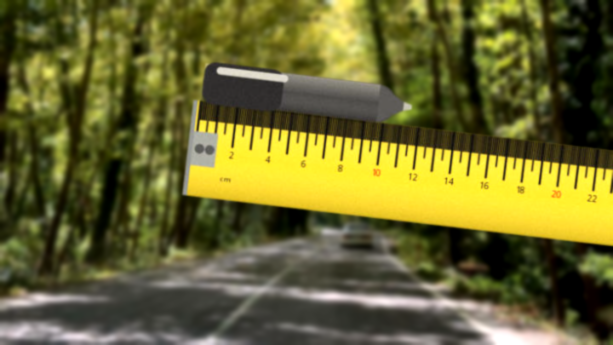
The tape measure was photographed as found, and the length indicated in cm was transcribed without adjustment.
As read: 11.5 cm
